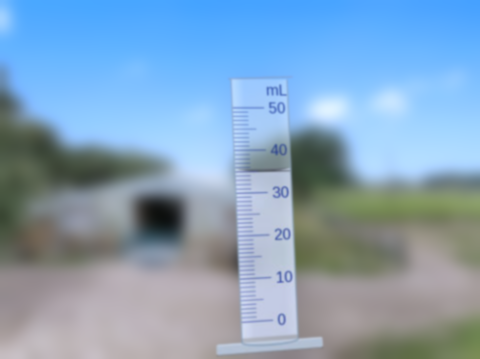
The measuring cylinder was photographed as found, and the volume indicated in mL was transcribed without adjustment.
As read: 35 mL
